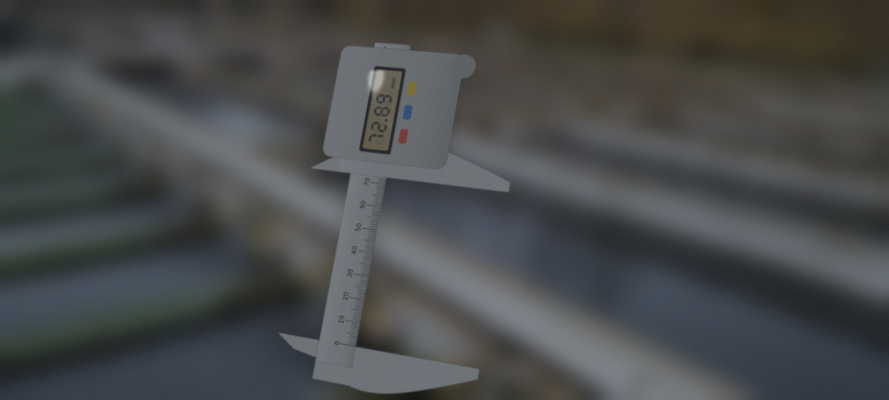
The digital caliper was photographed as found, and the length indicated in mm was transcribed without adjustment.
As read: 72.89 mm
